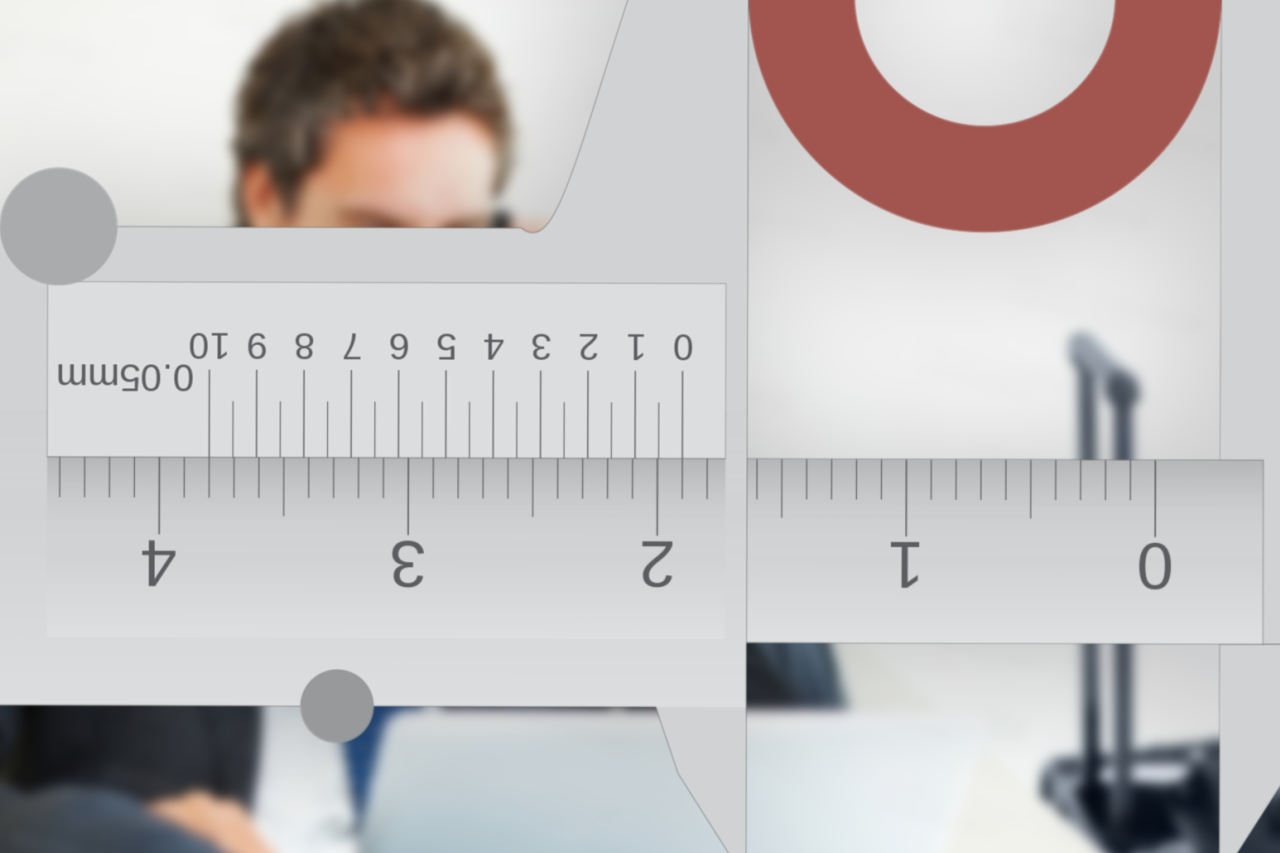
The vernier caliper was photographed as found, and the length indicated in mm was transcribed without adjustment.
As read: 19.0 mm
